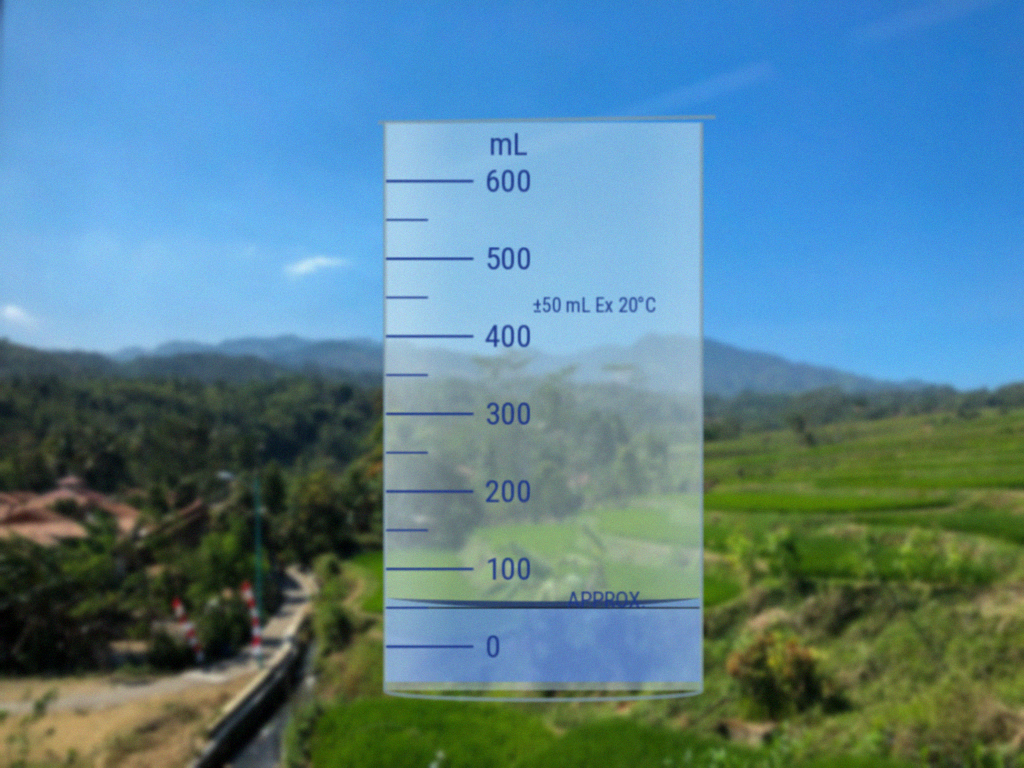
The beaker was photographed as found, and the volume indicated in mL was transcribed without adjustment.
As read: 50 mL
